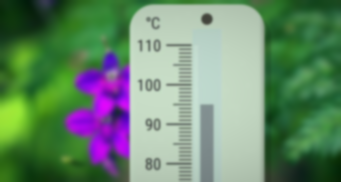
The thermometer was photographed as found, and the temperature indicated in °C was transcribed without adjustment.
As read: 95 °C
